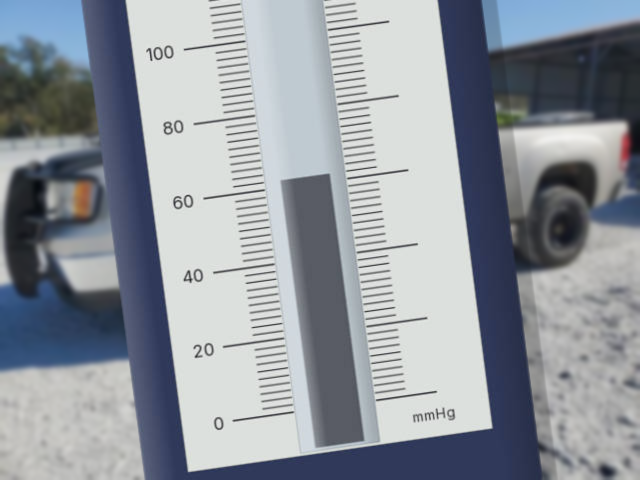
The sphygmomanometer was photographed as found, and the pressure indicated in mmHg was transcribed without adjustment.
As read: 62 mmHg
